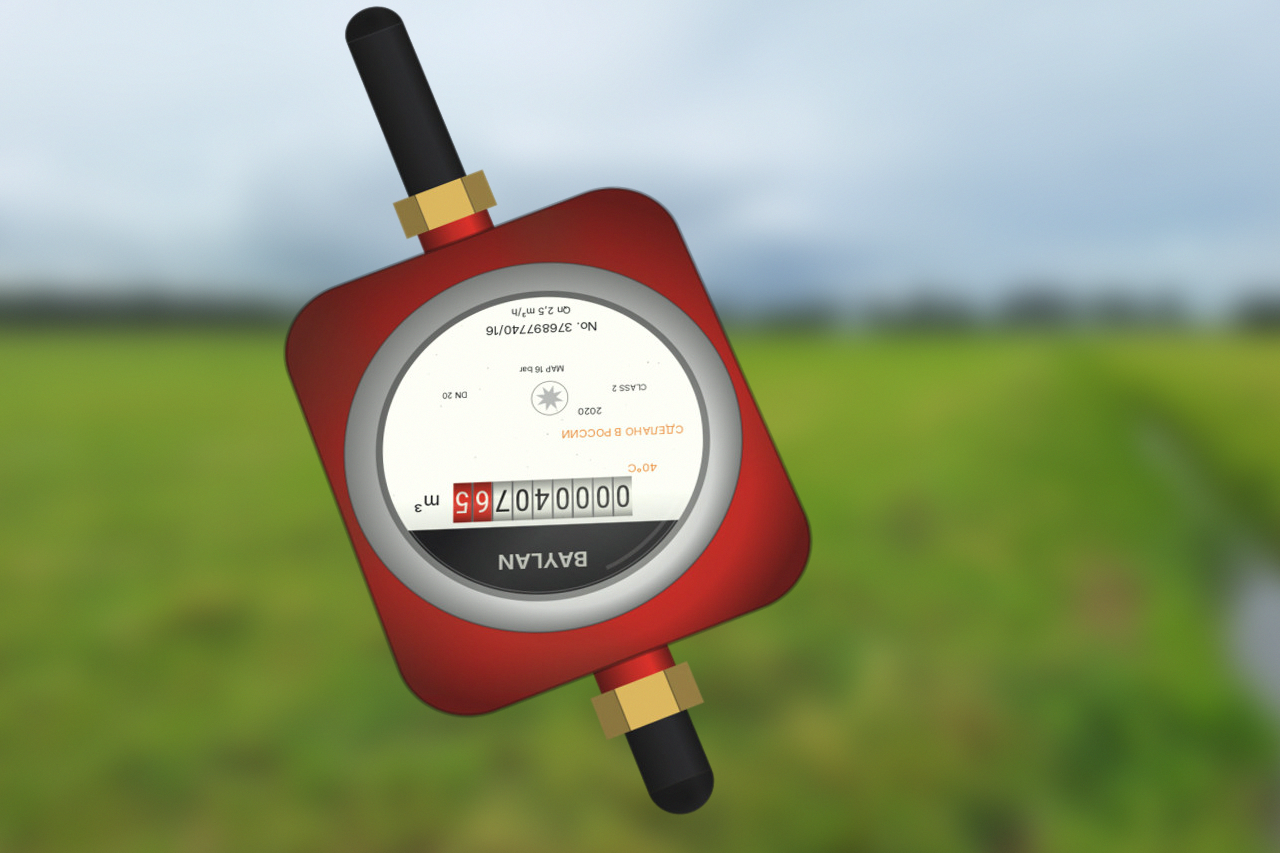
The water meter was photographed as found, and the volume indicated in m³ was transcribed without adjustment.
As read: 407.65 m³
